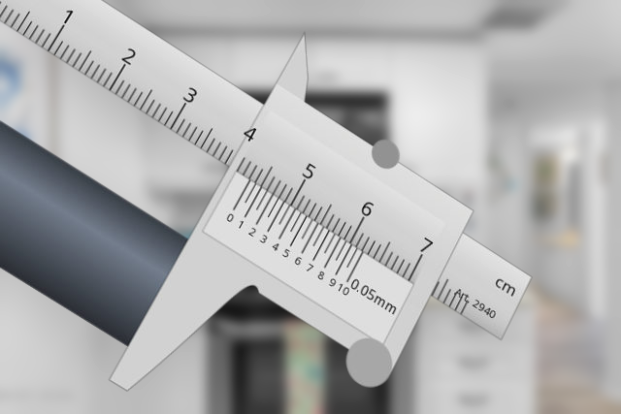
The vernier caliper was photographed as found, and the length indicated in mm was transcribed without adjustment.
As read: 43.2 mm
